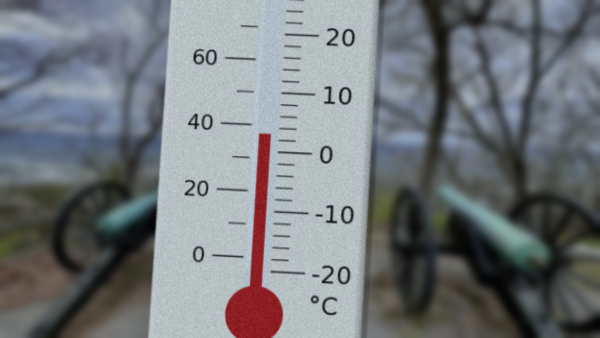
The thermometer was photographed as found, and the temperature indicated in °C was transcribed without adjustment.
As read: 3 °C
